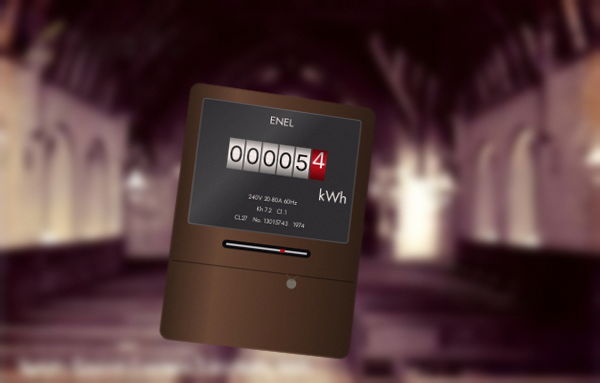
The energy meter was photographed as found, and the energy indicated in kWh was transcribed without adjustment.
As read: 5.4 kWh
